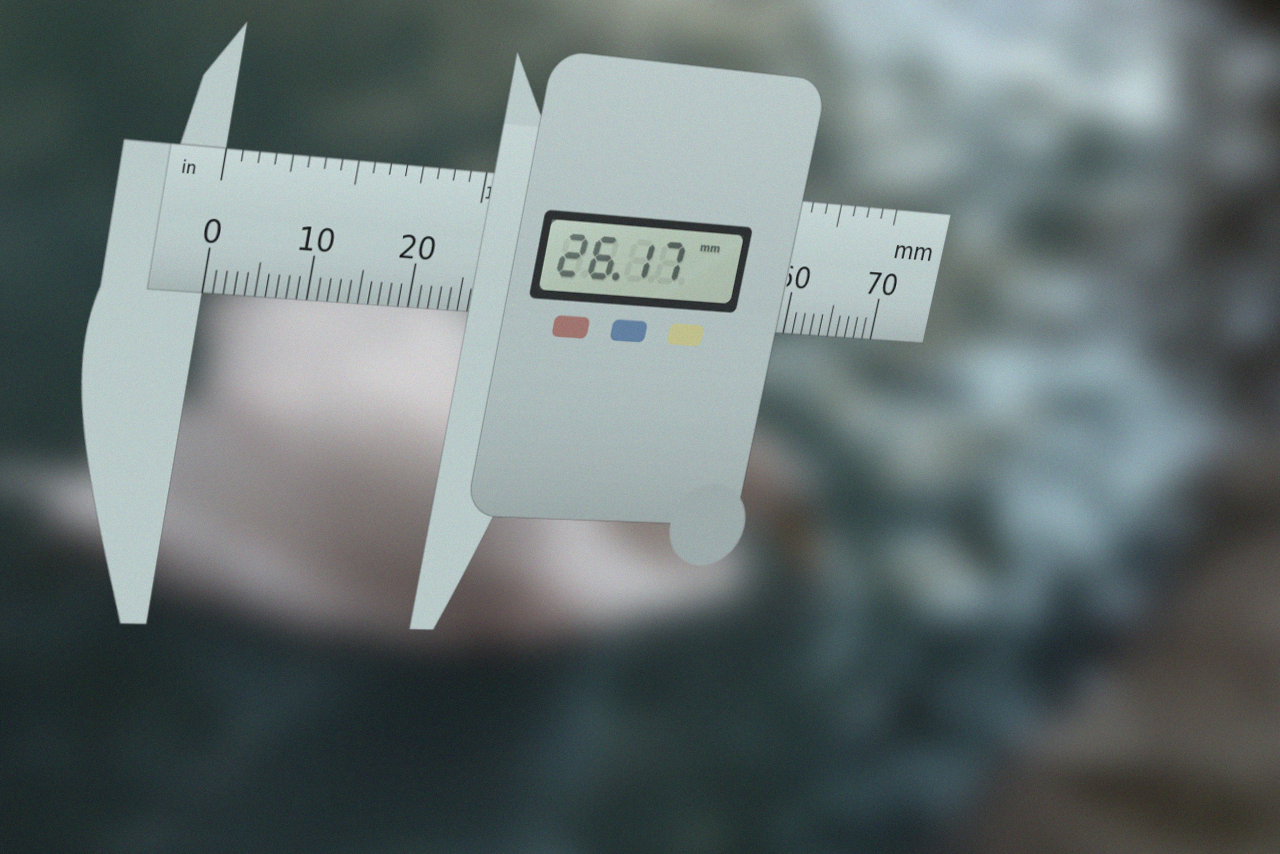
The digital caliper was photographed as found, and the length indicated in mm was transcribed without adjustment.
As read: 26.17 mm
